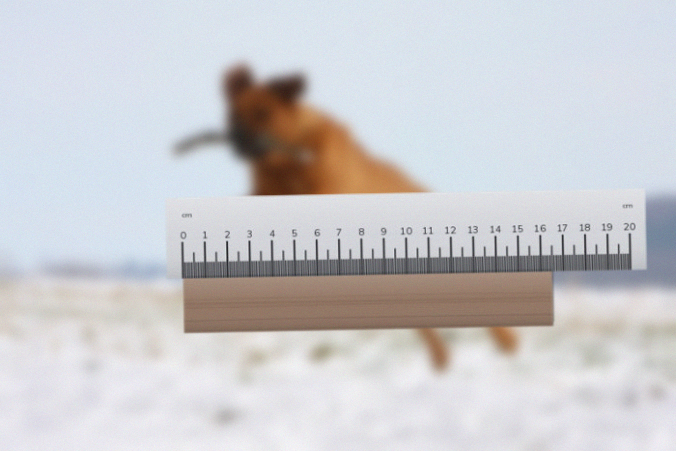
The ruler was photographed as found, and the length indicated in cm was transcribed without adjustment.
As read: 16.5 cm
